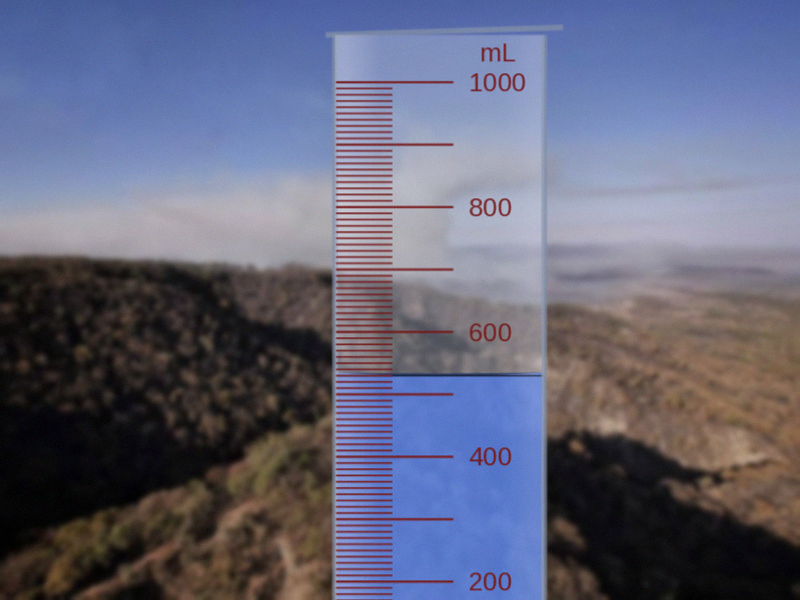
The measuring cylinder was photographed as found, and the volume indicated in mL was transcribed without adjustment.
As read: 530 mL
